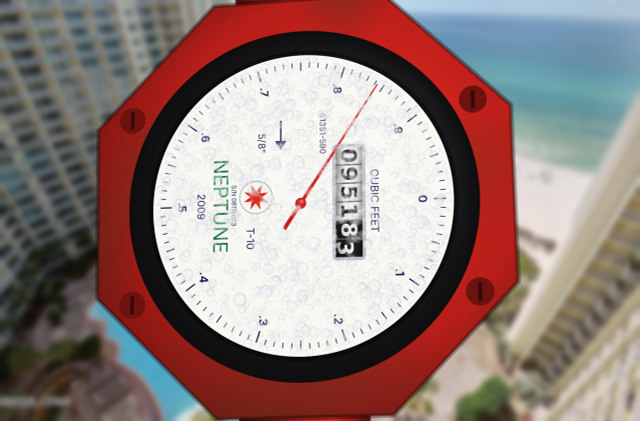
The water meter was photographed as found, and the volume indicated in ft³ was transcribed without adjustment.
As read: 95182.84 ft³
